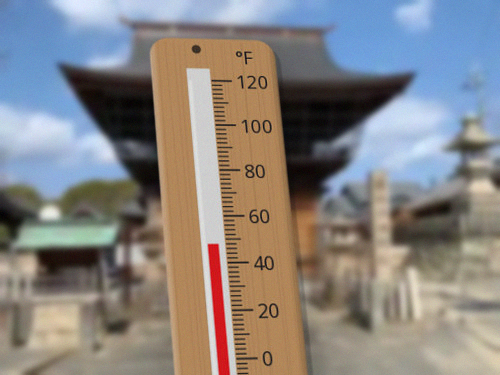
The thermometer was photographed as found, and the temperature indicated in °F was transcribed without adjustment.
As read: 48 °F
